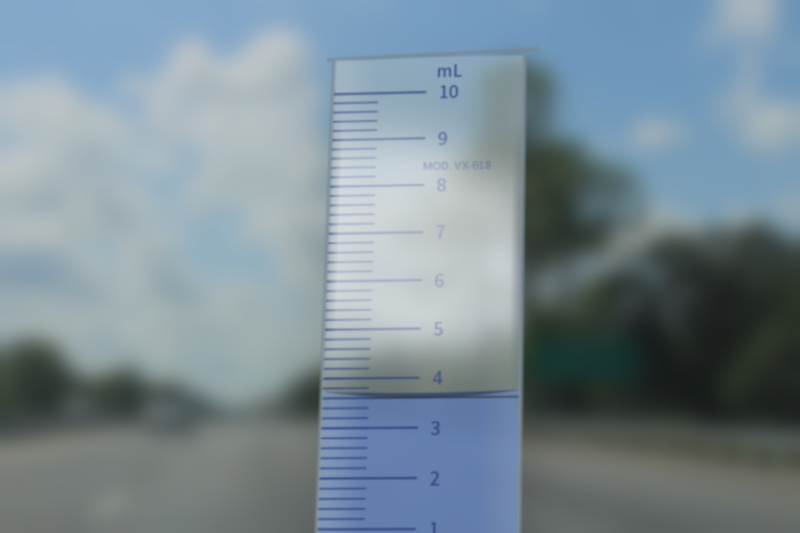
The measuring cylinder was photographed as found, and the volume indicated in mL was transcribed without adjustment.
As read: 3.6 mL
